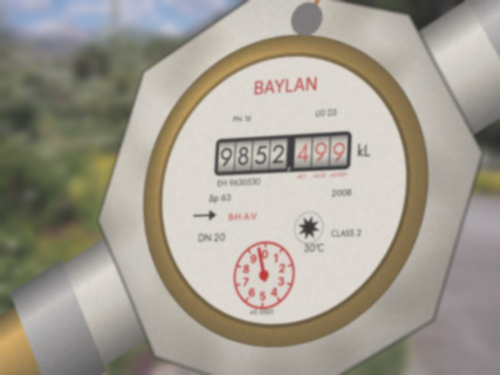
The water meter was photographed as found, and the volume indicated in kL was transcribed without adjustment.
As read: 9852.4989 kL
